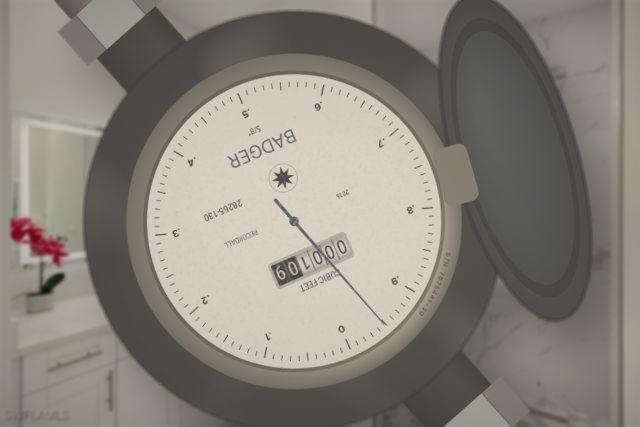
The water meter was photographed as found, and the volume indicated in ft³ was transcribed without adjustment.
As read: 108.95 ft³
